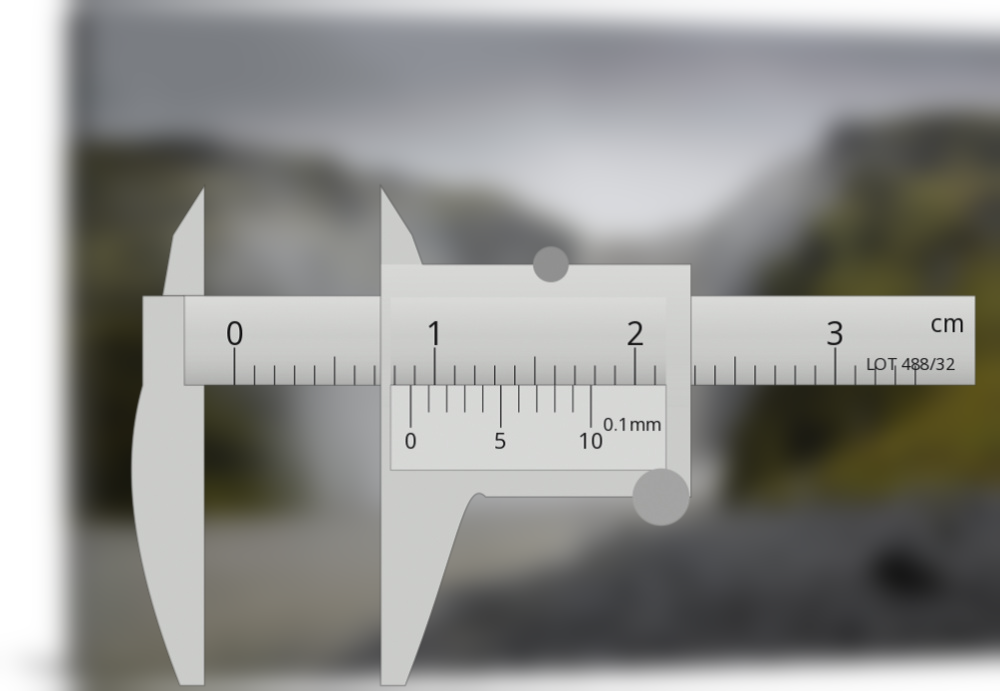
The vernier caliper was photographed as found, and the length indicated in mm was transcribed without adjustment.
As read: 8.8 mm
